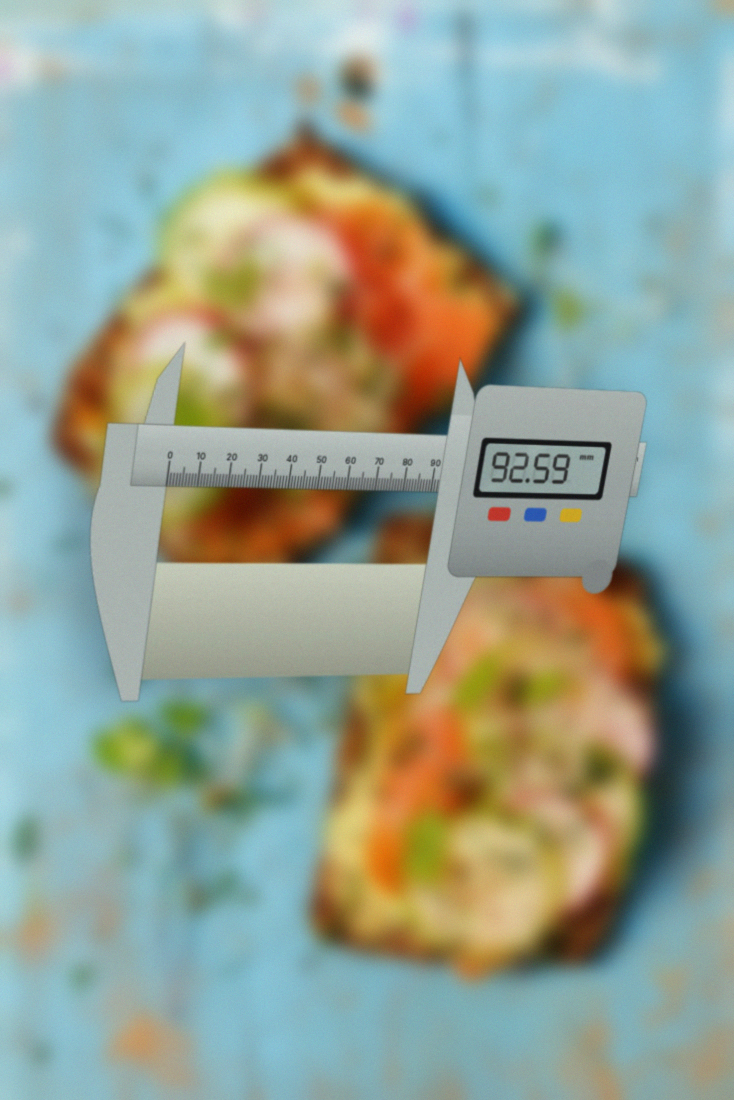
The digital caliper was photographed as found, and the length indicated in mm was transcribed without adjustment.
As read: 92.59 mm
